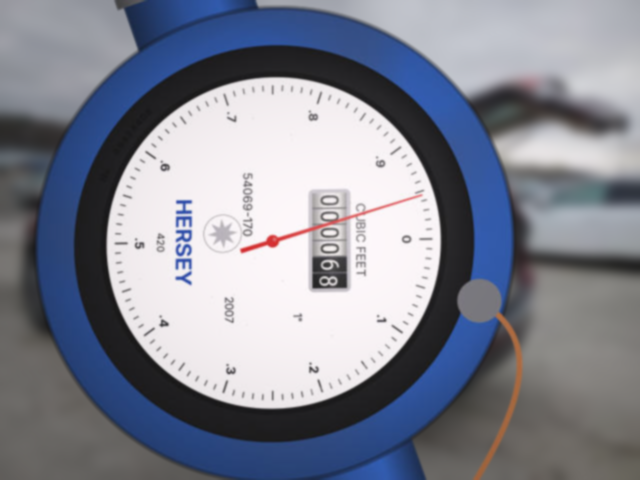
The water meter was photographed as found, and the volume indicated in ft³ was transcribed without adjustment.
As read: 67.95 ft³
